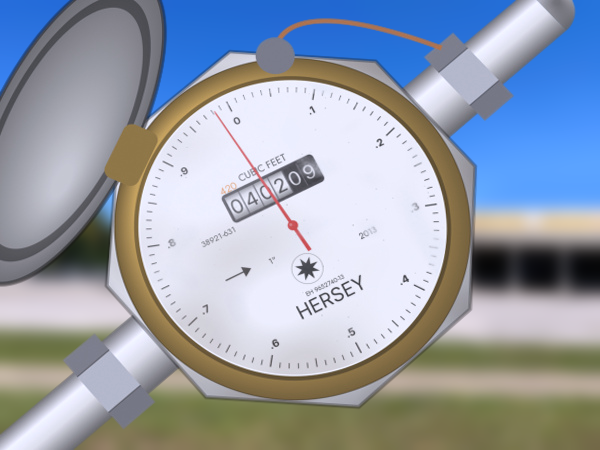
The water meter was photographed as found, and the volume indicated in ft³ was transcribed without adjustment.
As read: 40208.98 ft³
